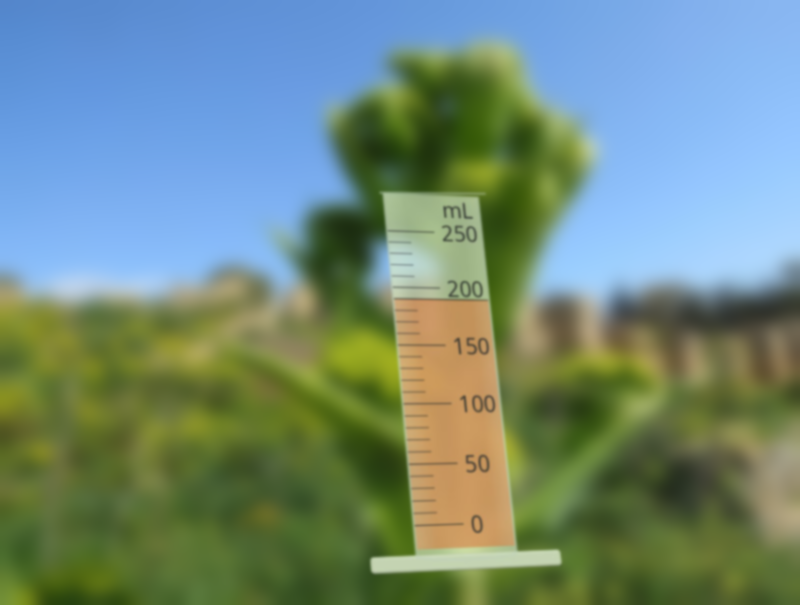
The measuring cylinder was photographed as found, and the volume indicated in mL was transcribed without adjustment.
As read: 190 mL
